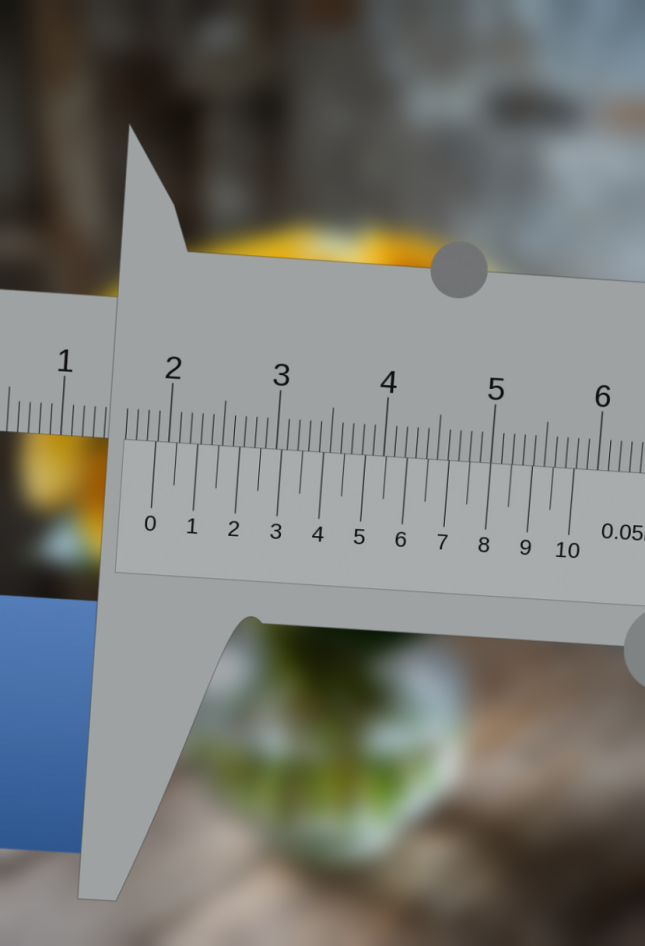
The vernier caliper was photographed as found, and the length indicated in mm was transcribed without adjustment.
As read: 18.8 mm
